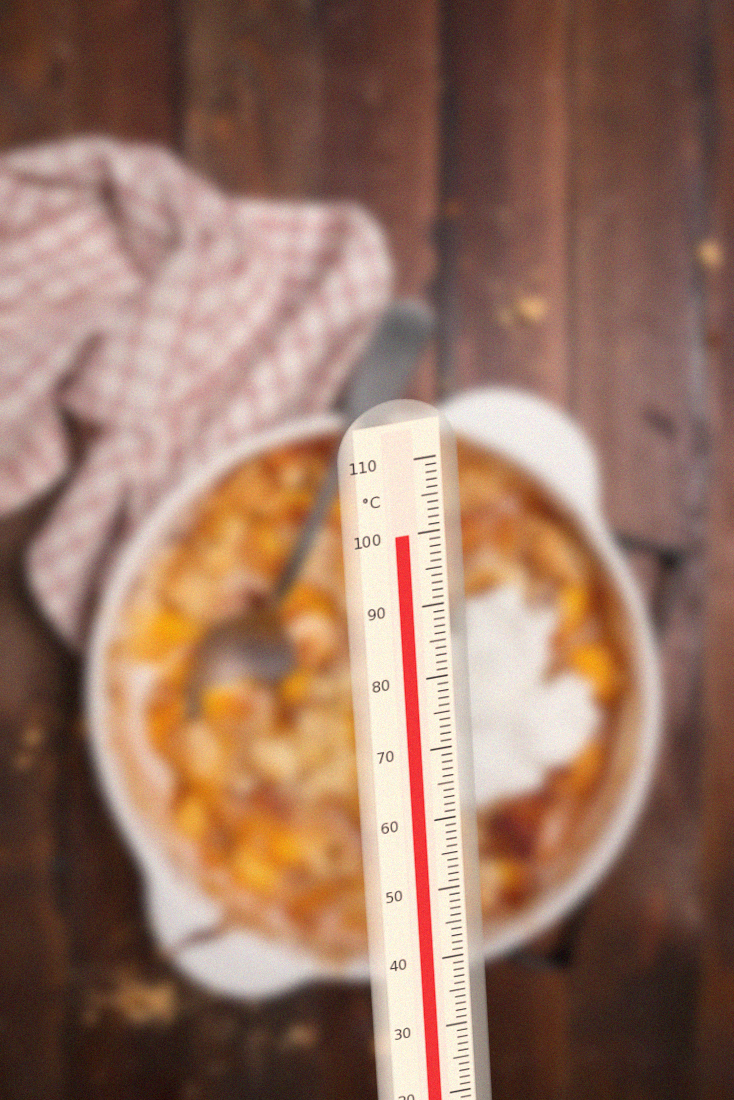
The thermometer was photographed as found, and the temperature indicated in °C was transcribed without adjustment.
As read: 100 °C
